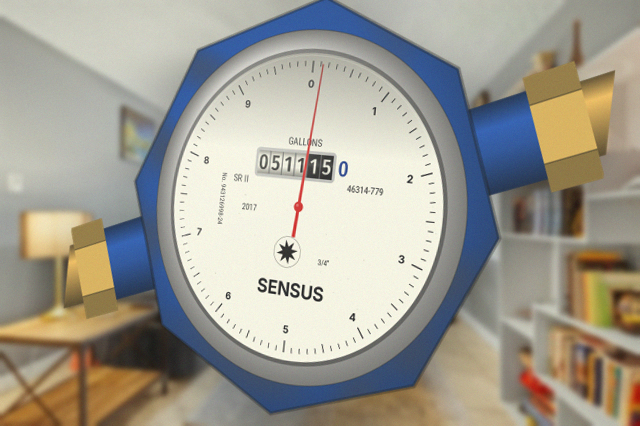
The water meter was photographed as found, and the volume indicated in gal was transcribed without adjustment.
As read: 511150.1 gal
